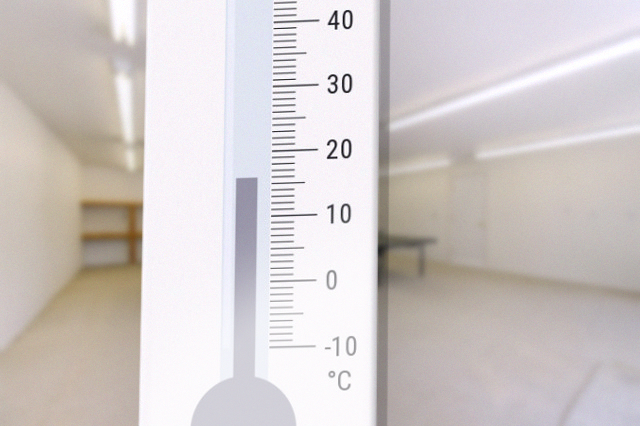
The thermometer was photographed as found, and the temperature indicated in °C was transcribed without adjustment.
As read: 16 °C
